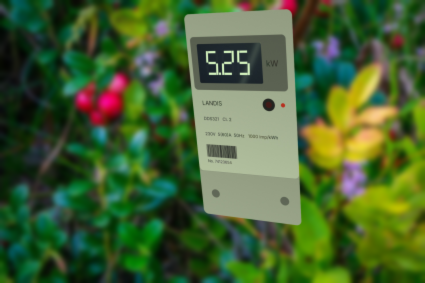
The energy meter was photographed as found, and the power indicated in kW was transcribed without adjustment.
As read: 5.25 kW
